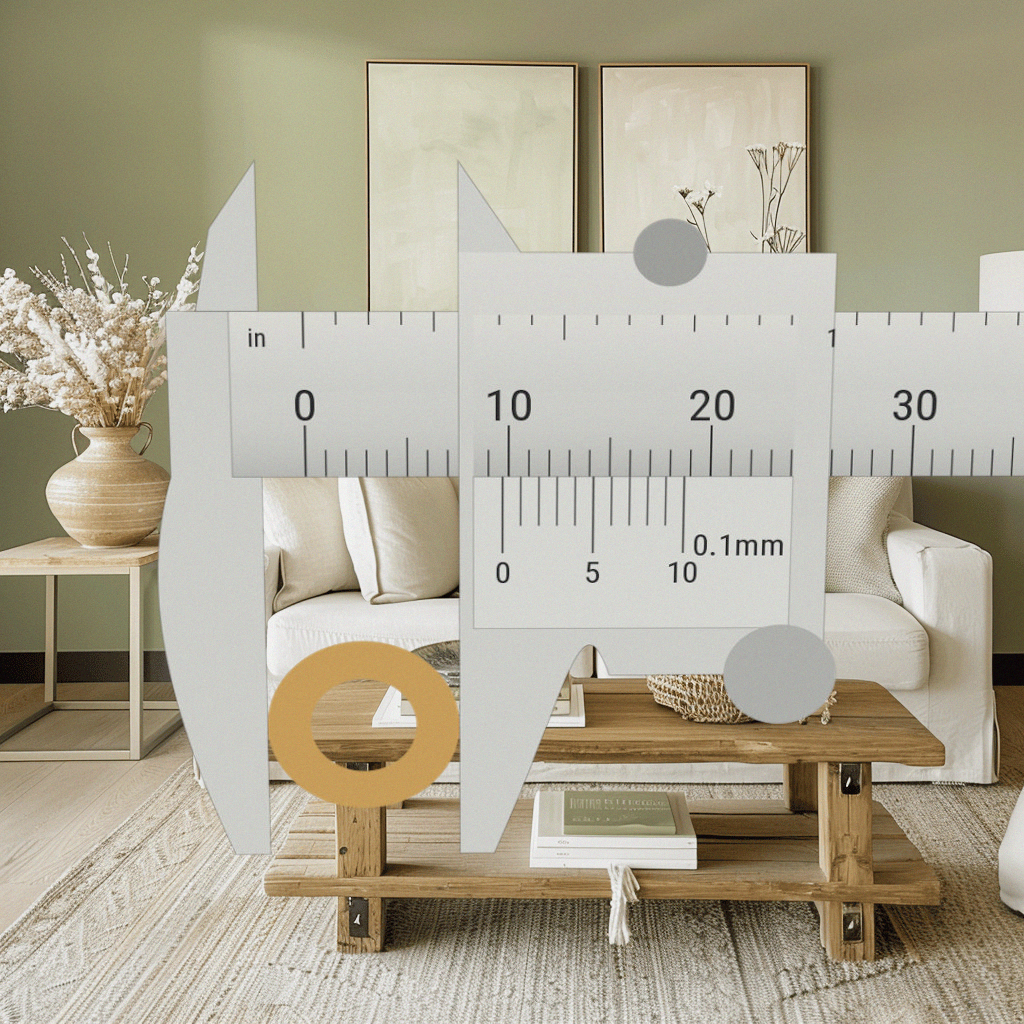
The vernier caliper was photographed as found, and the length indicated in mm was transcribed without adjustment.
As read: 9.7 mm
